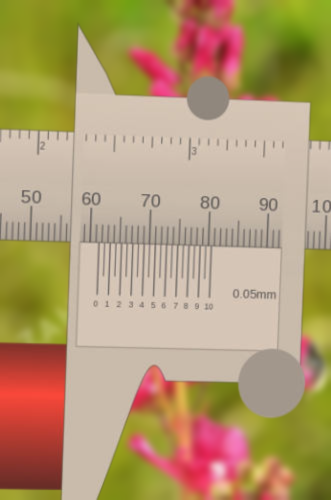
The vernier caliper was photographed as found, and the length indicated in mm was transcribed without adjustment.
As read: 61.5 mm
